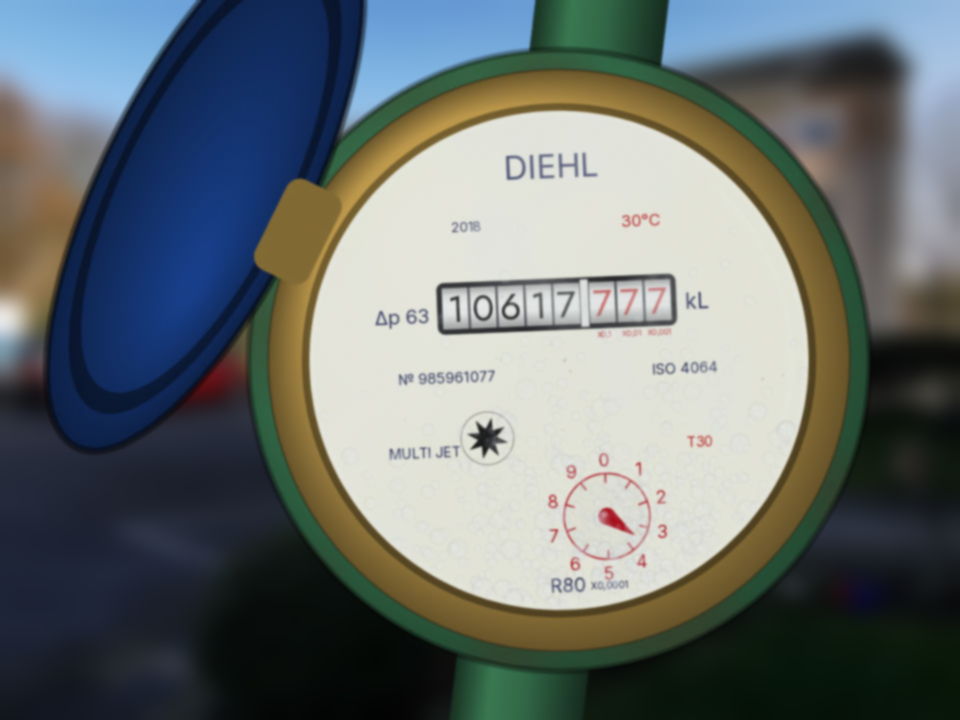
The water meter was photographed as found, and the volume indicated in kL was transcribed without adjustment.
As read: 10617.7773 kL
